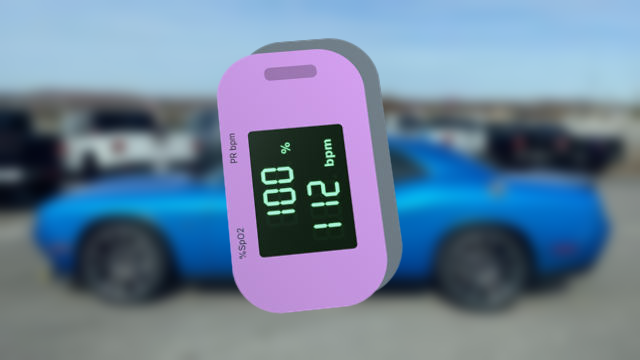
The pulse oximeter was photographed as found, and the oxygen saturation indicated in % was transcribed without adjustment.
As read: 100 %
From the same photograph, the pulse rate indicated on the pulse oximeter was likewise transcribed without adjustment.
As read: 112 bpm
